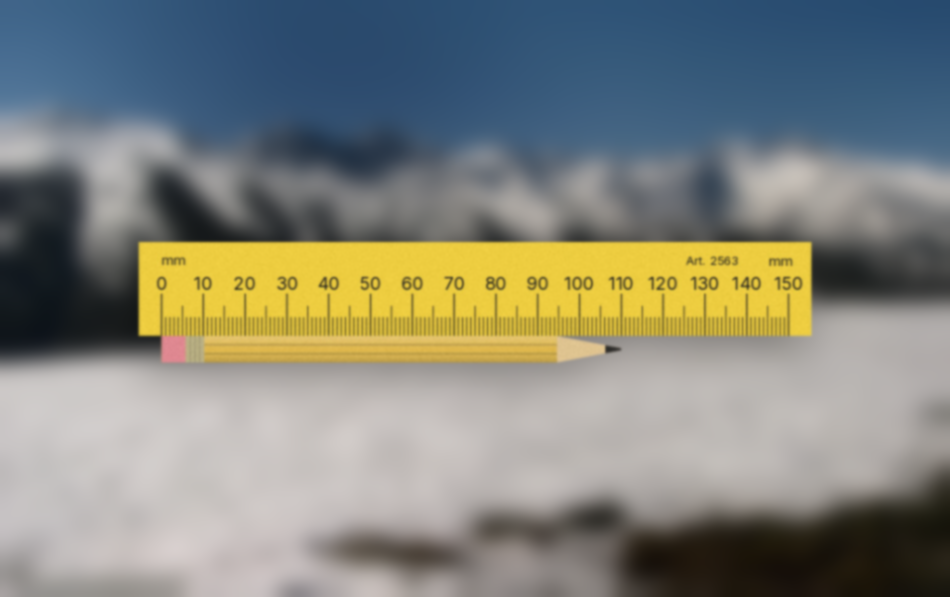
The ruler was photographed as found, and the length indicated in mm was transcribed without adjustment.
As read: 110 mm
